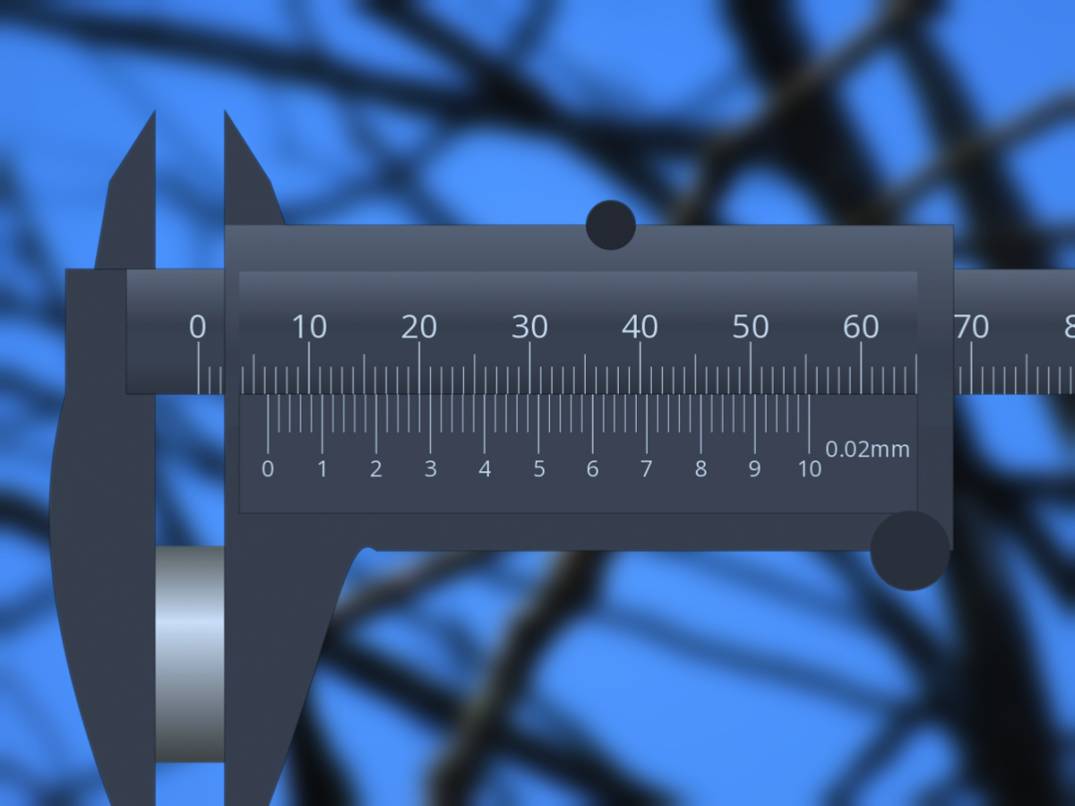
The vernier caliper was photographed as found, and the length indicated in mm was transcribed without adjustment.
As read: 6.3 mm
